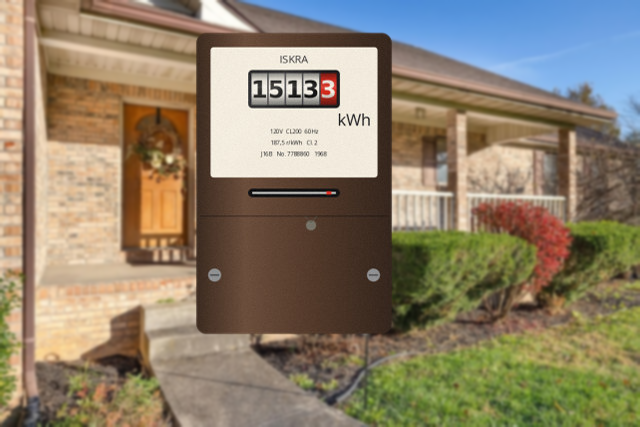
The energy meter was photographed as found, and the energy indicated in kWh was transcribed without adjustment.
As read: 1513.3 kWh
